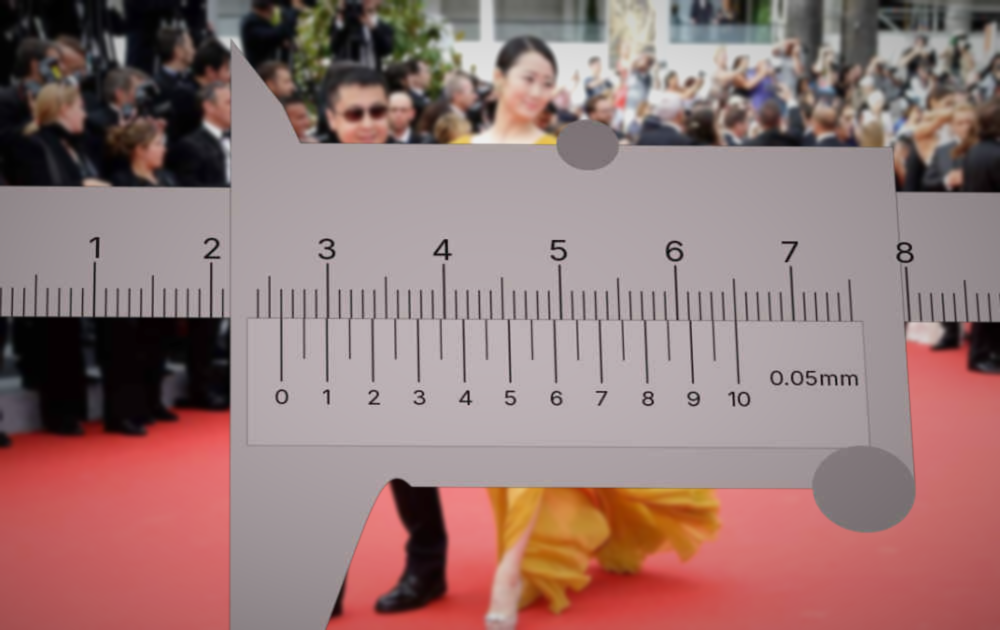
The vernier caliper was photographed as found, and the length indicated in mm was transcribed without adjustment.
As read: 26.0 mm
